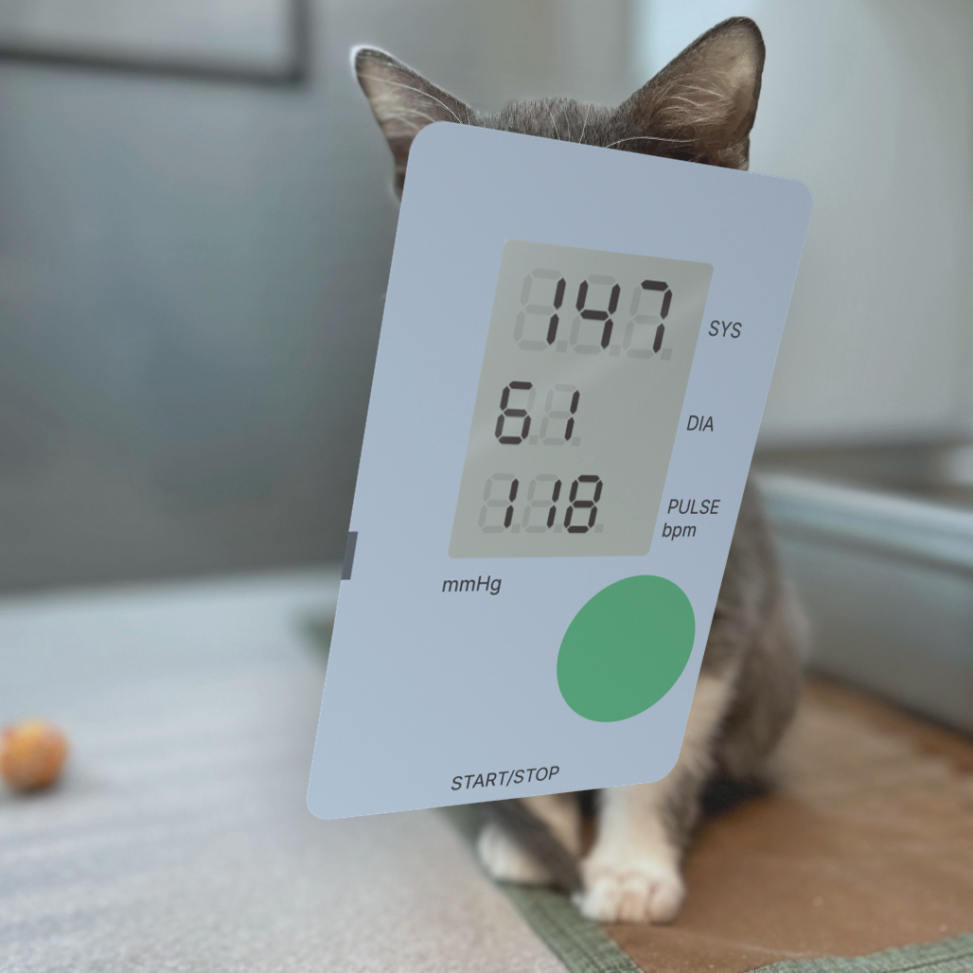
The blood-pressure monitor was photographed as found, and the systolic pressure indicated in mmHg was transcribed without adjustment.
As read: 147 mmHg
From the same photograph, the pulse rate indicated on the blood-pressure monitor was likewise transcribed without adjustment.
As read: 118 bpm
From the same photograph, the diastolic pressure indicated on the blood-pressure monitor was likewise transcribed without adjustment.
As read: 61 mmHg
